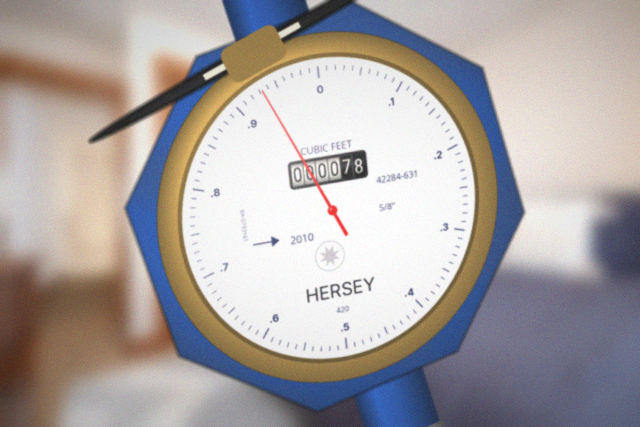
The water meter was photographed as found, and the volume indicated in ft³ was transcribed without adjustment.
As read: 77.93 ft³
